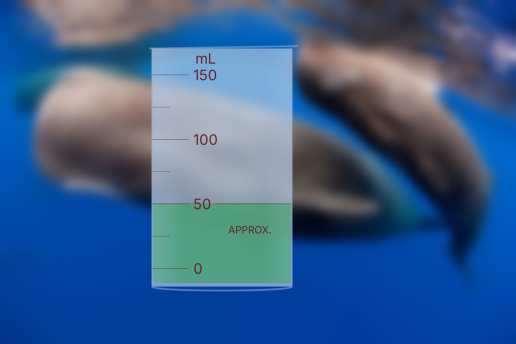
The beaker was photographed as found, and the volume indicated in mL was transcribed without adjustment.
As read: 50 mL
